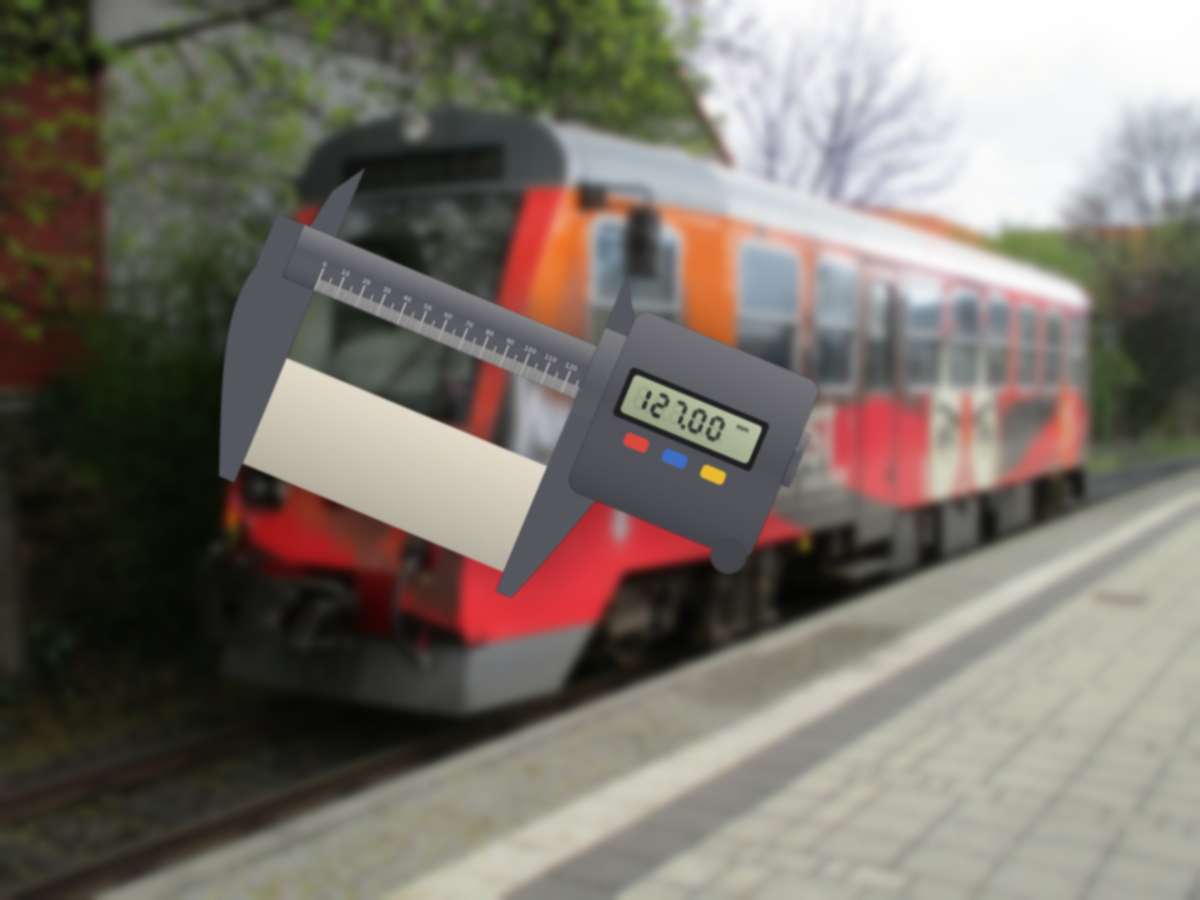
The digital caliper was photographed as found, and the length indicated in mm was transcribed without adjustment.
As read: 127.00 mm
